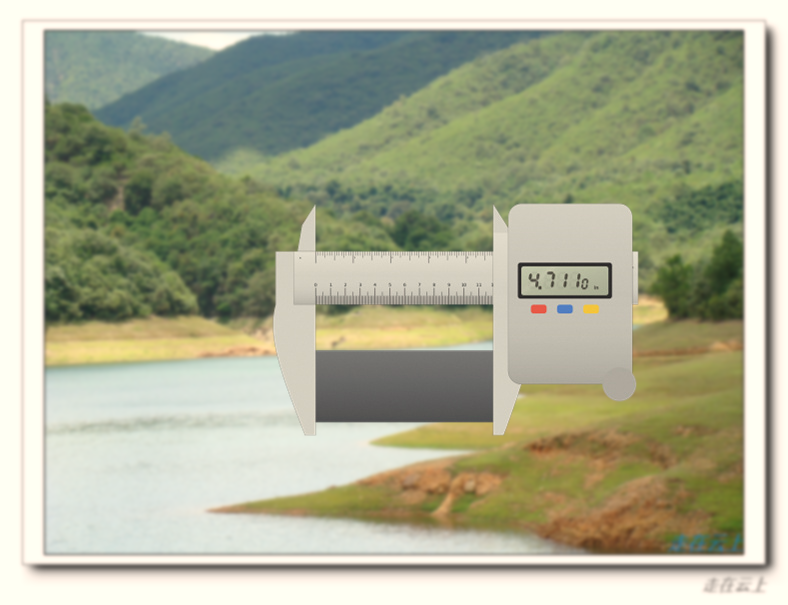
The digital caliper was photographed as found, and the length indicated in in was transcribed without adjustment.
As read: 4.7110 in
